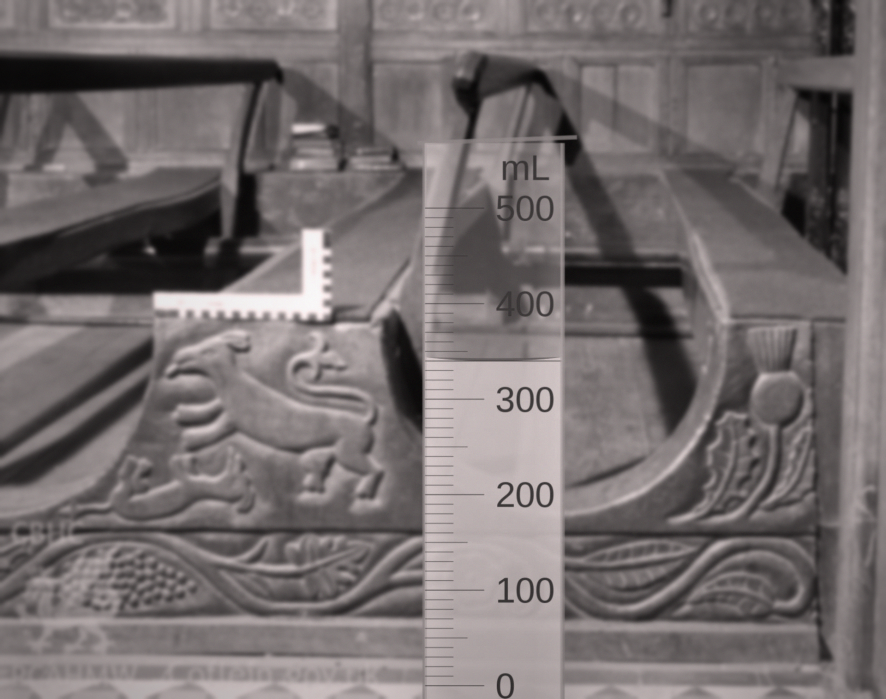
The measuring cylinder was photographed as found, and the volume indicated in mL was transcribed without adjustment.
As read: 340 mL
